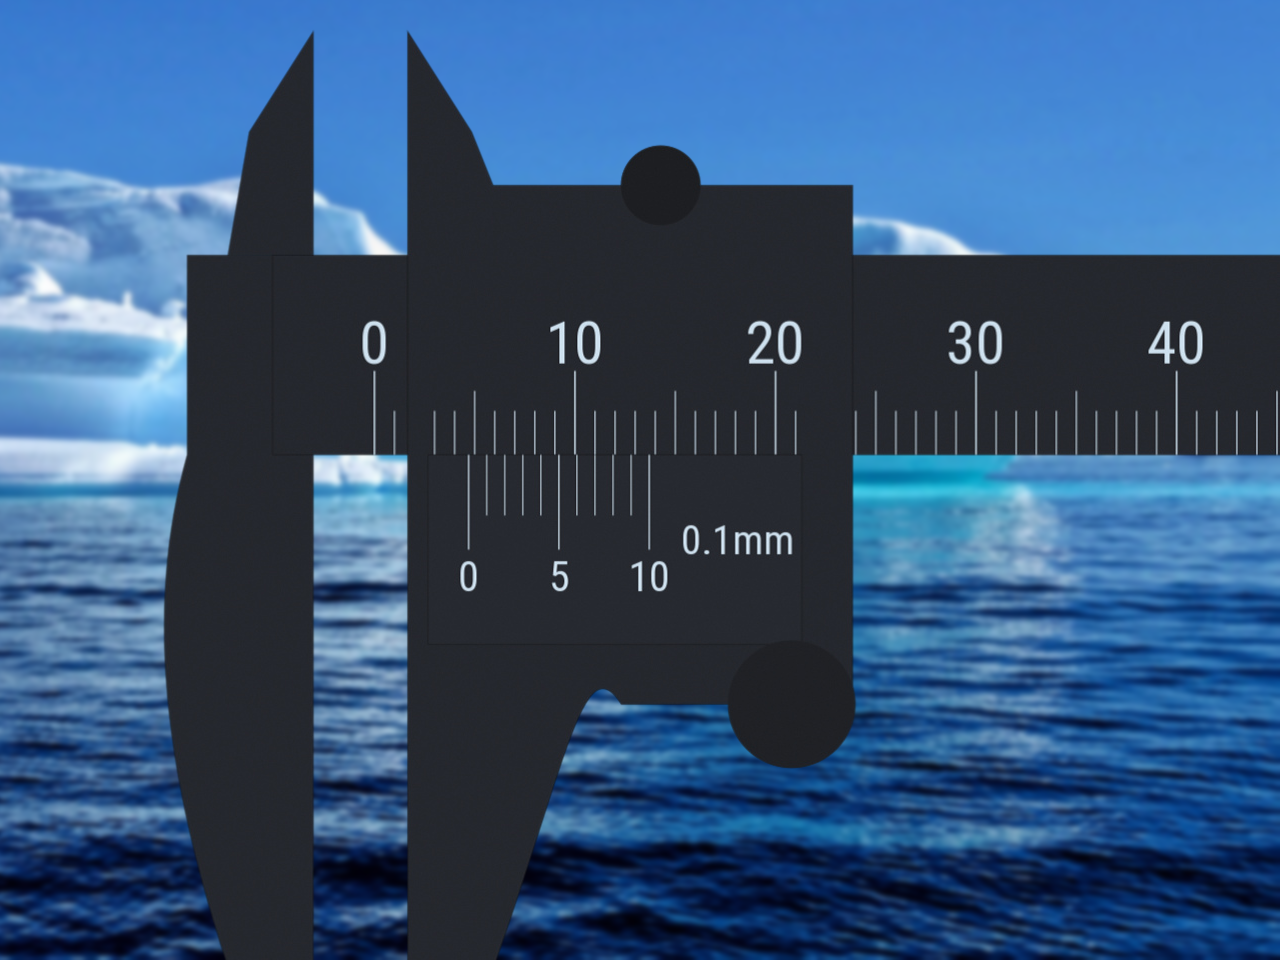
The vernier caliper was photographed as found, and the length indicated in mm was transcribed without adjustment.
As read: 4.7 mm
